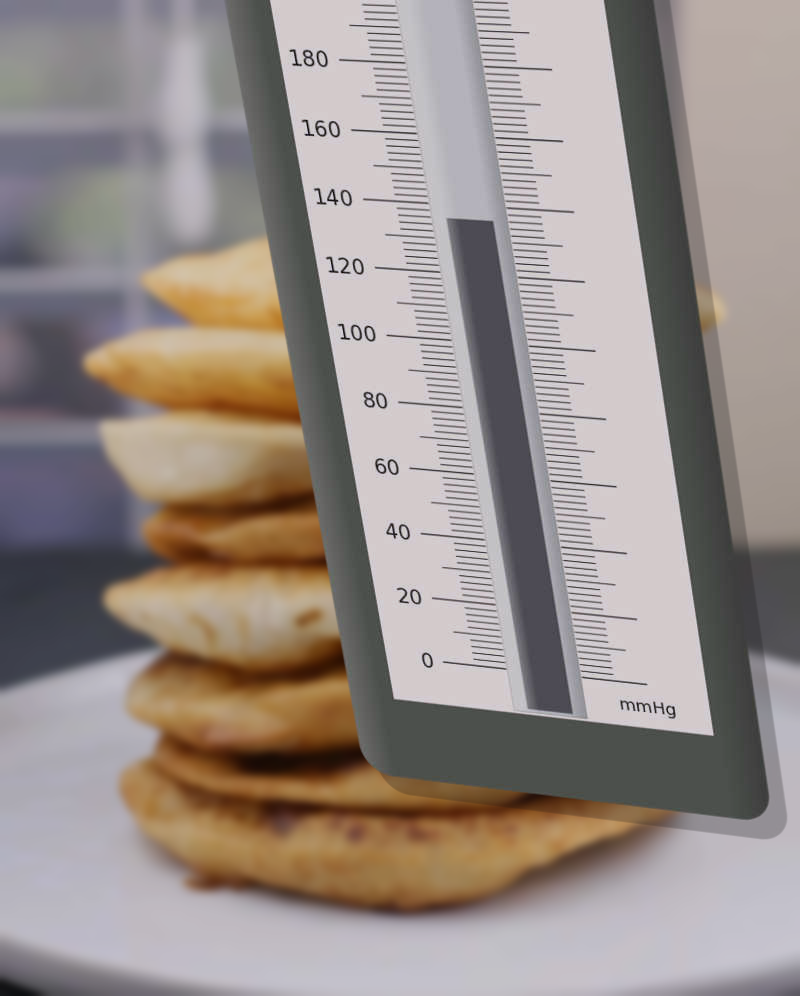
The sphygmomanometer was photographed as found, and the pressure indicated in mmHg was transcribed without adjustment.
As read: 136 mmHg
